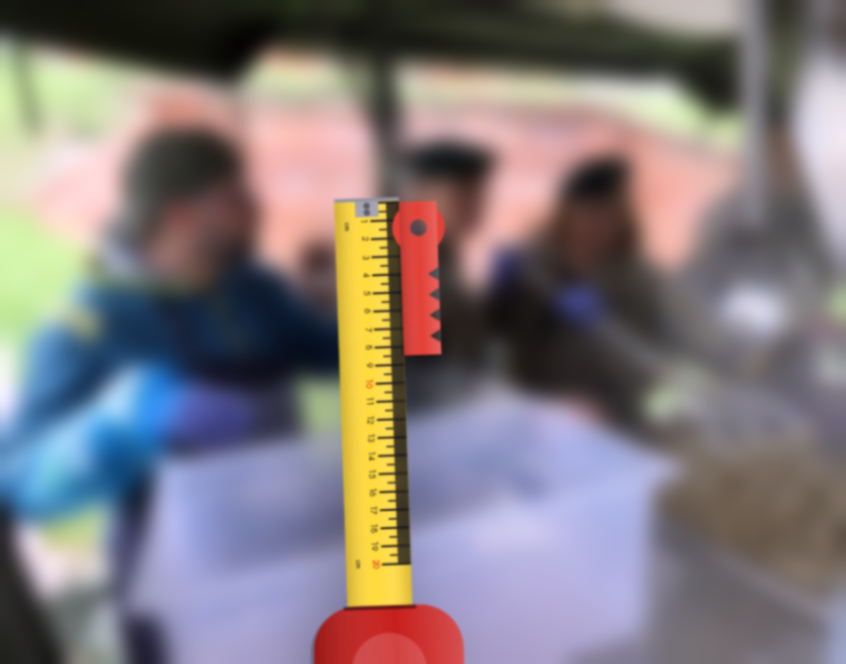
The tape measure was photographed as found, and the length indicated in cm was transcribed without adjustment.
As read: 8.5 cm
